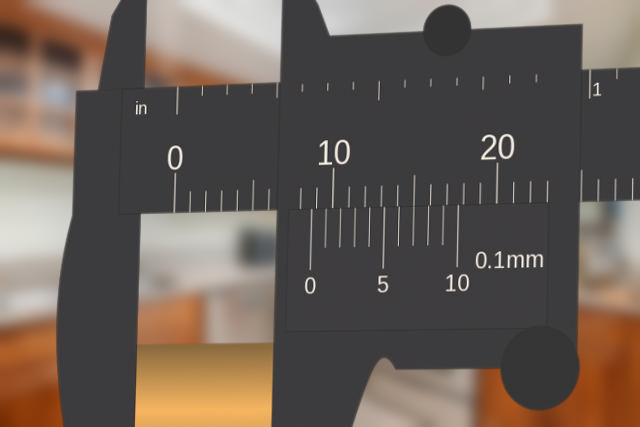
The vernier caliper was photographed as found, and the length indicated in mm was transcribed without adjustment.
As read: 8.7 mm
